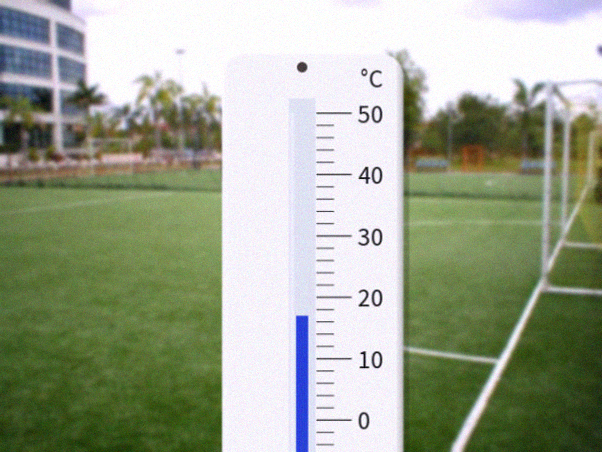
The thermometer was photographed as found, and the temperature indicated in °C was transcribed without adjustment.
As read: 17 °C
